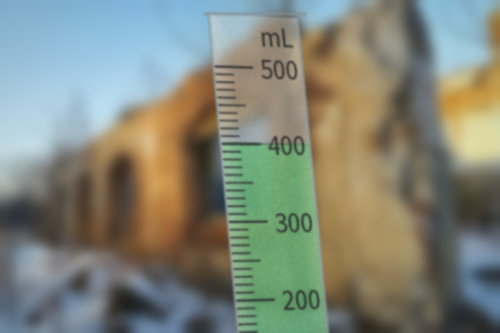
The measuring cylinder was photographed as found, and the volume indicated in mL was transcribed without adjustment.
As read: 400 mL
